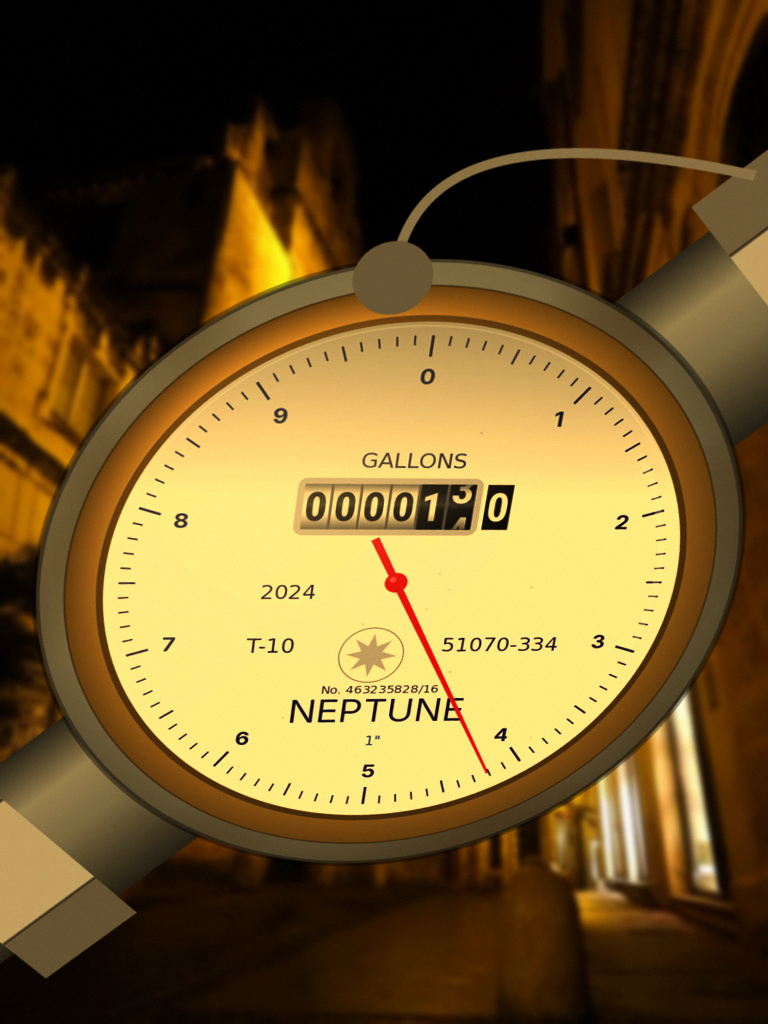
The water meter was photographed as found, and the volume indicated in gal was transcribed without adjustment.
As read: 134.2 gal
